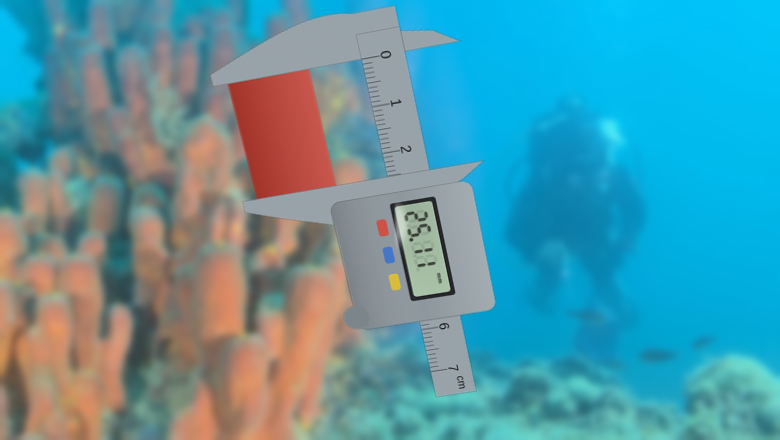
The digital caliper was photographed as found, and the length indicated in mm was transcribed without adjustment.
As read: 25.11 mm
